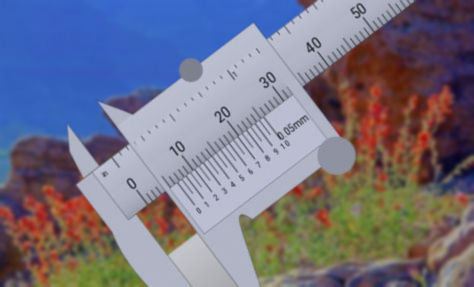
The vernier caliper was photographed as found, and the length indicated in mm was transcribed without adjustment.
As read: 6.5 mm
